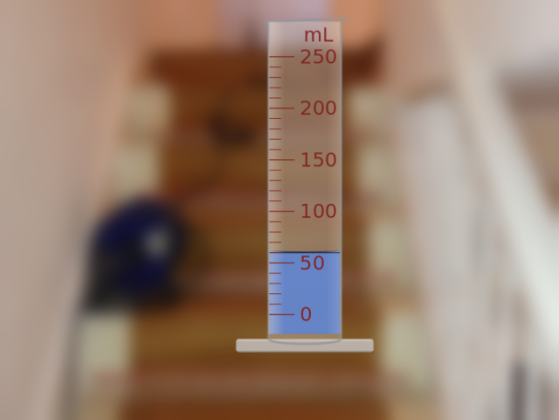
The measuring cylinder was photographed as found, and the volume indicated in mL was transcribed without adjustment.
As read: 60 mL
